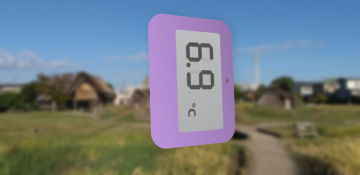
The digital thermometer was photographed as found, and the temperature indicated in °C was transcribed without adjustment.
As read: 6.9 °C
